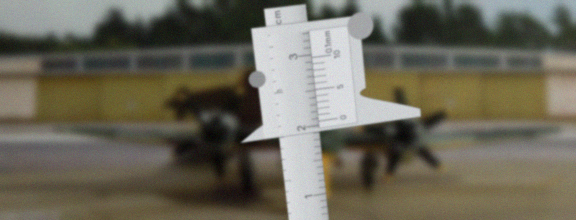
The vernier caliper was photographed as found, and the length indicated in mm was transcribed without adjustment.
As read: 20.6 mm
